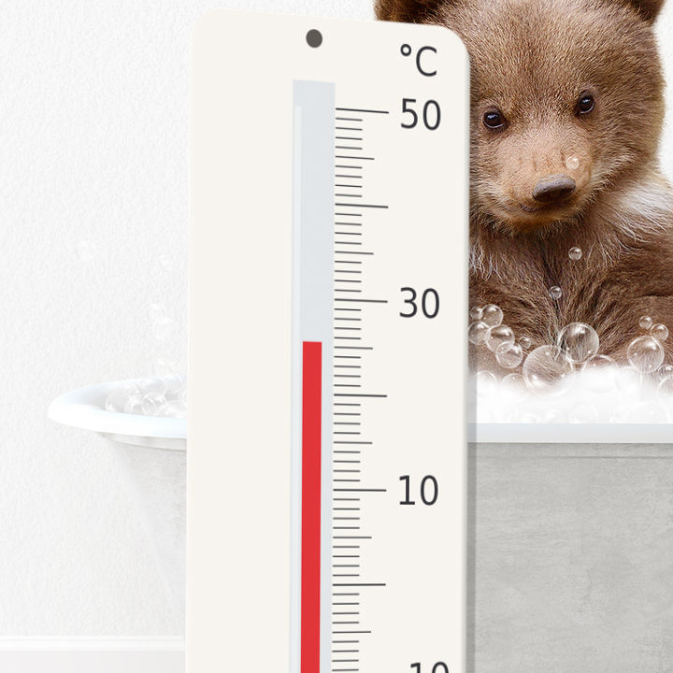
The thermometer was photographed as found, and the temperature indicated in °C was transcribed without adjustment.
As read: 25.5 °C
